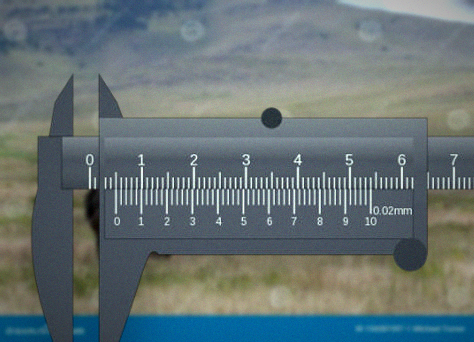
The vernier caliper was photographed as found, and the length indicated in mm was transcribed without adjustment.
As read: 5.0 mm
